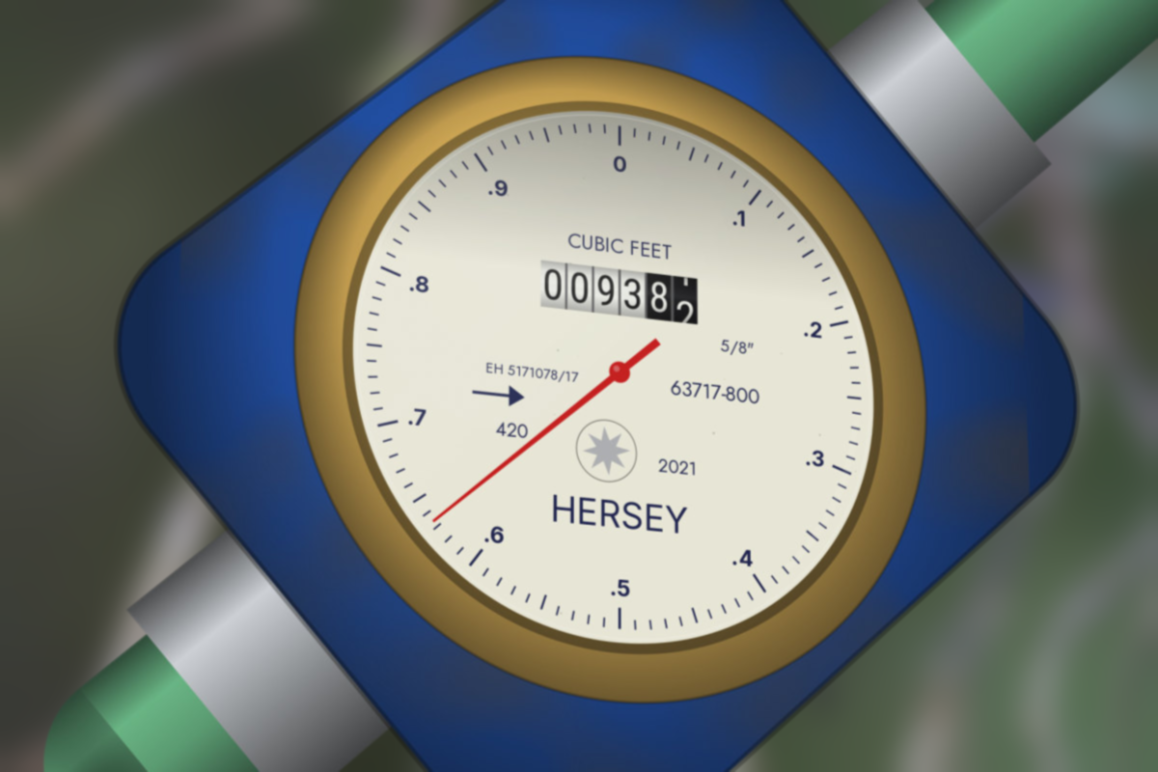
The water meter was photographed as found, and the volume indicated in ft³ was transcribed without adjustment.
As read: 9381.63 ft³
